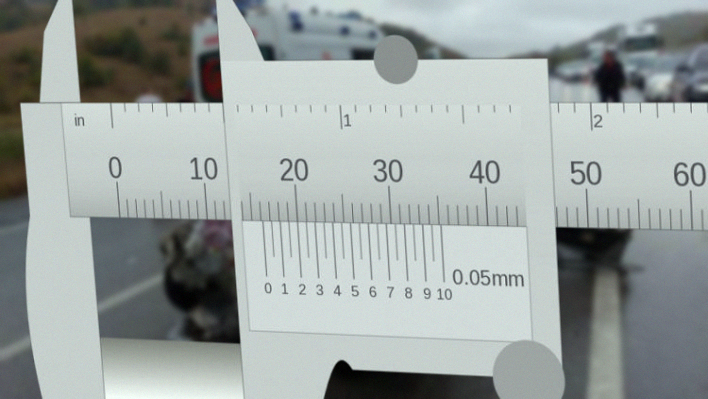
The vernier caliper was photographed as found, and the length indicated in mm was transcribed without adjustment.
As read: 16.2 mm
